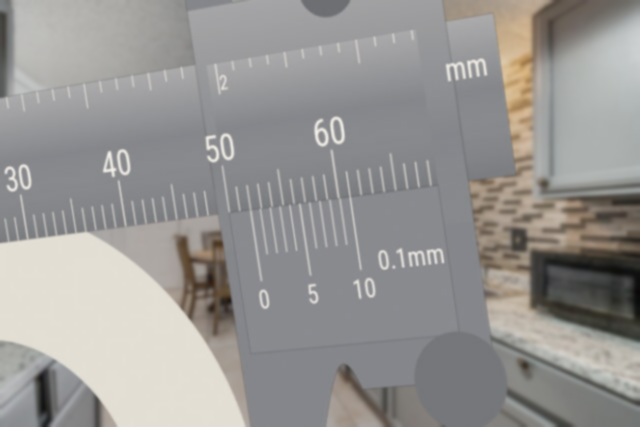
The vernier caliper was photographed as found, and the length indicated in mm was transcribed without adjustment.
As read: 52.0 mm
